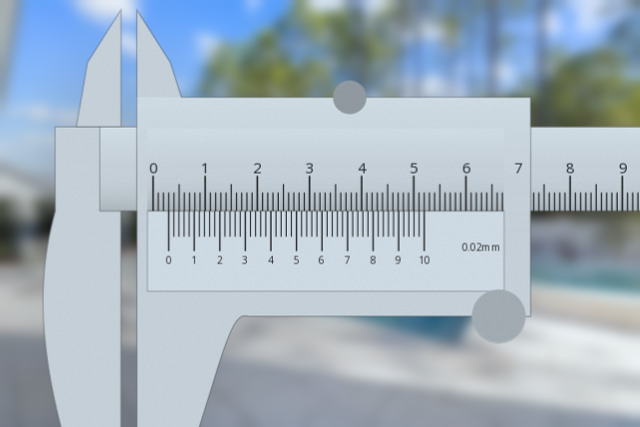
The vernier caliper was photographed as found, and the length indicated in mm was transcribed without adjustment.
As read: 3.0 mm
